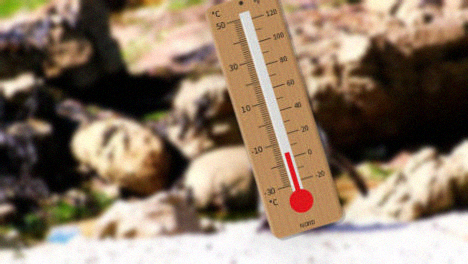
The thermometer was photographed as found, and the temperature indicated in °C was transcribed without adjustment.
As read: -15 °C
